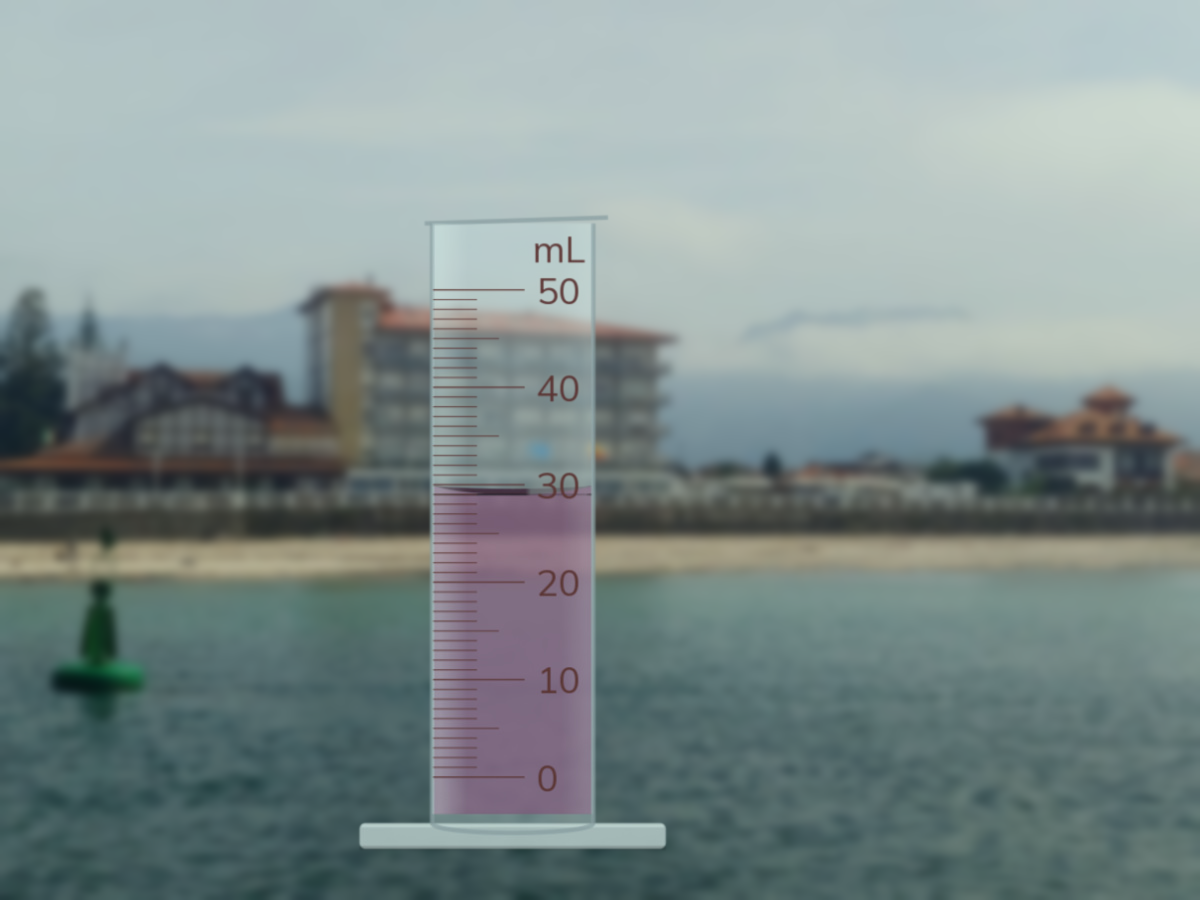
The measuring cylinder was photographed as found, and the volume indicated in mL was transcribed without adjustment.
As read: 29 mL
